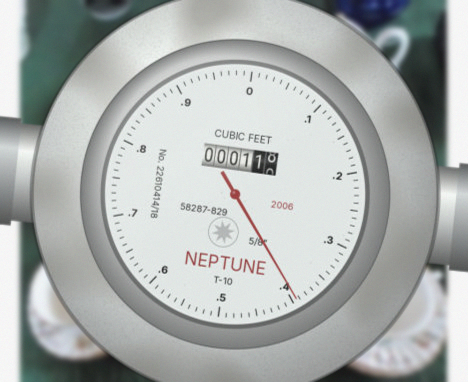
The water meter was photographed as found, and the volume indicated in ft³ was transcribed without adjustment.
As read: 118.39 ft³
